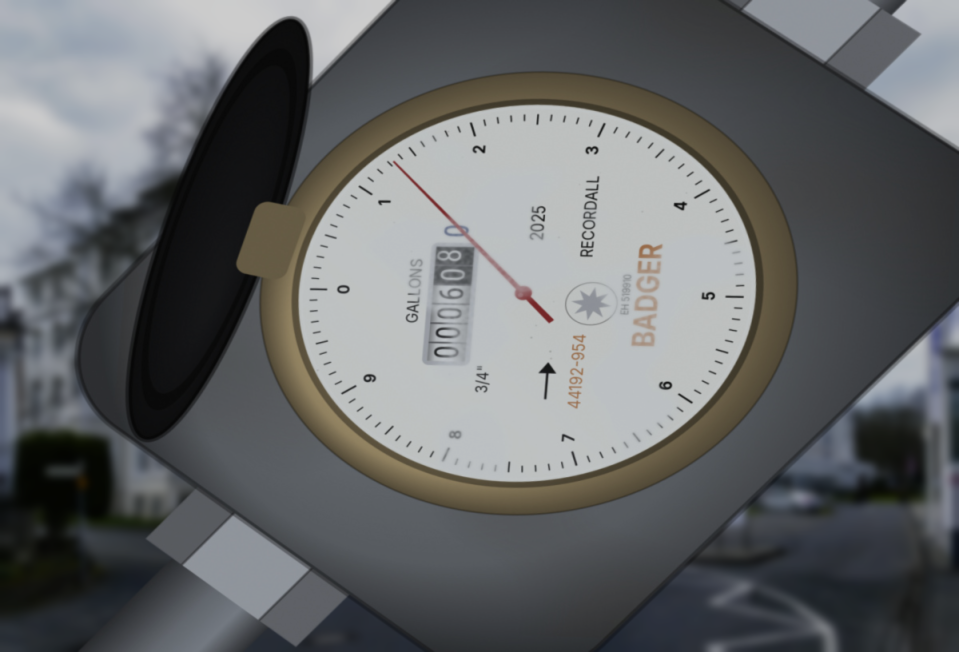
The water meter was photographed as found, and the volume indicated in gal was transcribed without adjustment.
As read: 6081.3 gal
